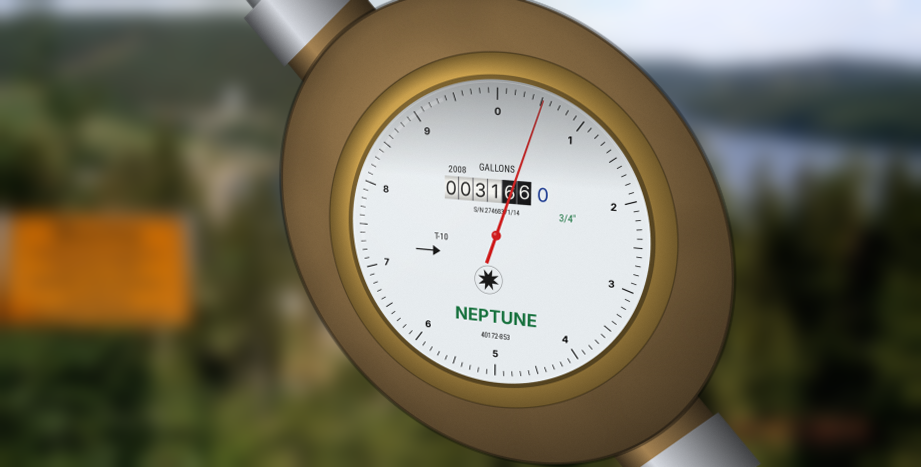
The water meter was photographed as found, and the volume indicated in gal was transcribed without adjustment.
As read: 31660.5 gal
